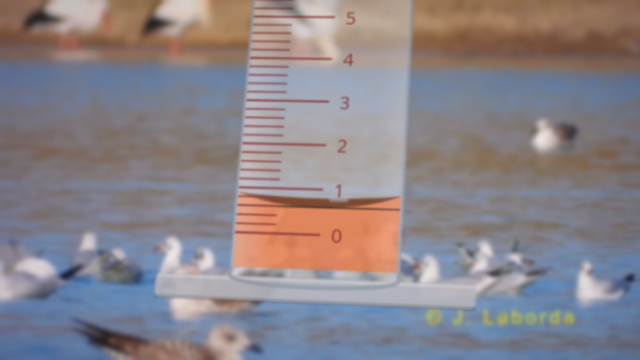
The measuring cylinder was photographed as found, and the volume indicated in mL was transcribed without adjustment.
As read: 0.6 mL
